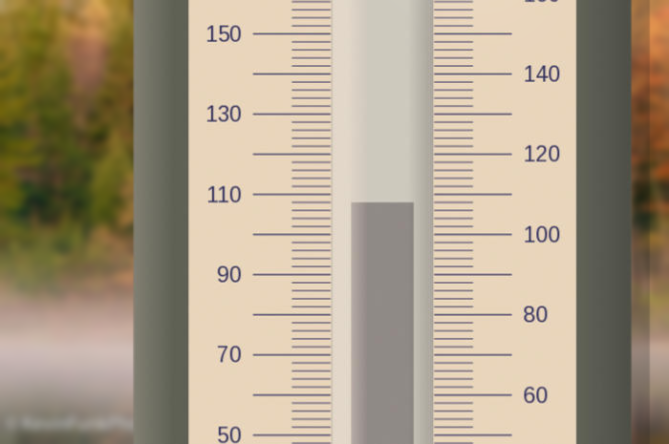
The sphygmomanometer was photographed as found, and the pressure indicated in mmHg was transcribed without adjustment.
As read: 108 mmHg
